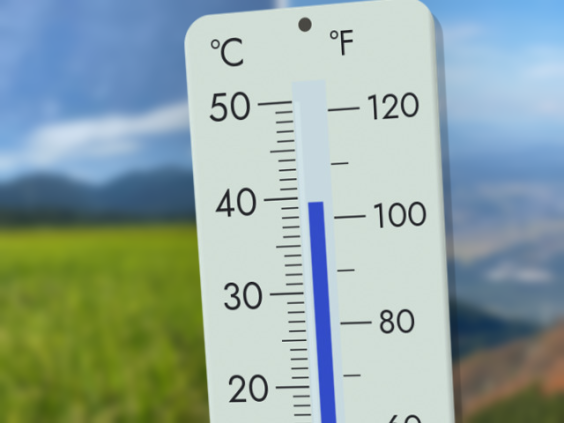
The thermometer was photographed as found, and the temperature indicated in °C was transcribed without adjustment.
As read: 39.5 °C
